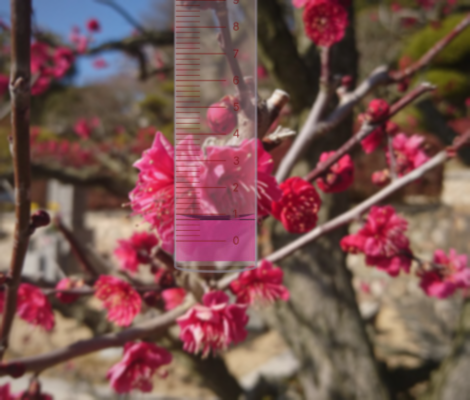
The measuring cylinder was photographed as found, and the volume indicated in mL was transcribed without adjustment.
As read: 0.8 mL
